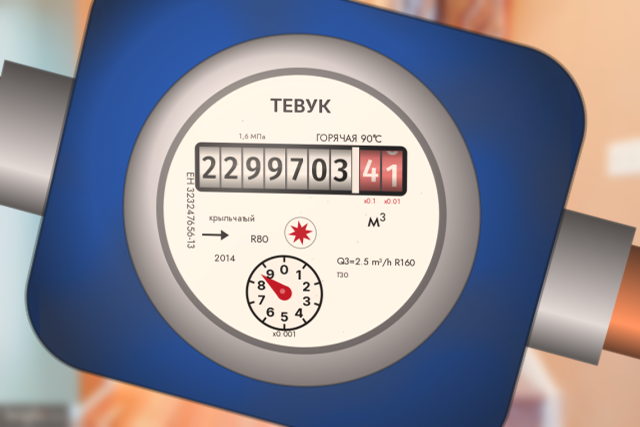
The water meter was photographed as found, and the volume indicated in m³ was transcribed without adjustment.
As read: 2299703.408 m³
